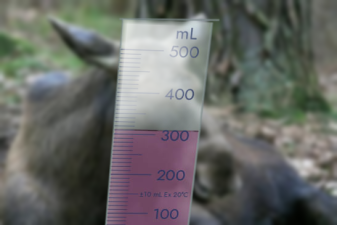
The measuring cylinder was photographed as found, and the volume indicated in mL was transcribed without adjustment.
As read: 310 mL
